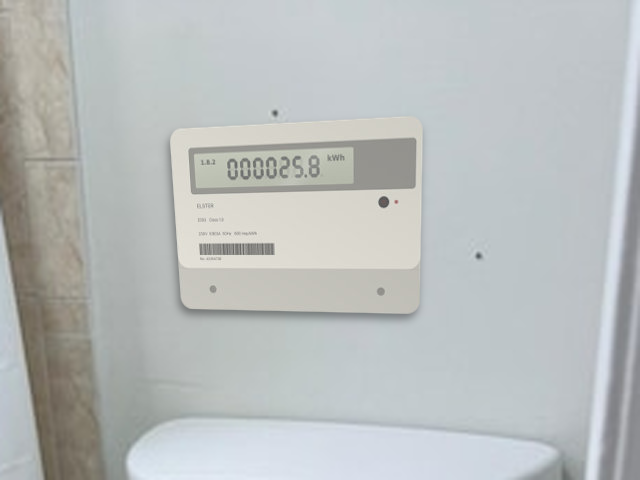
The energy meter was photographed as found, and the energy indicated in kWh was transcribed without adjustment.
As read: 25.8 kWh
